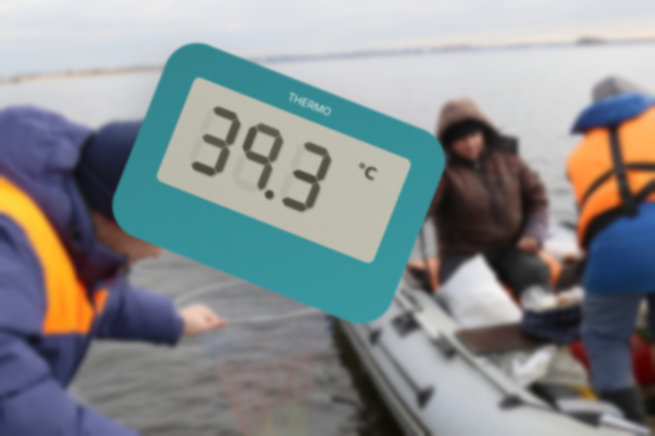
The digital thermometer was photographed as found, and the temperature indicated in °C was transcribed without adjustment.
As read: 39.3 °C
